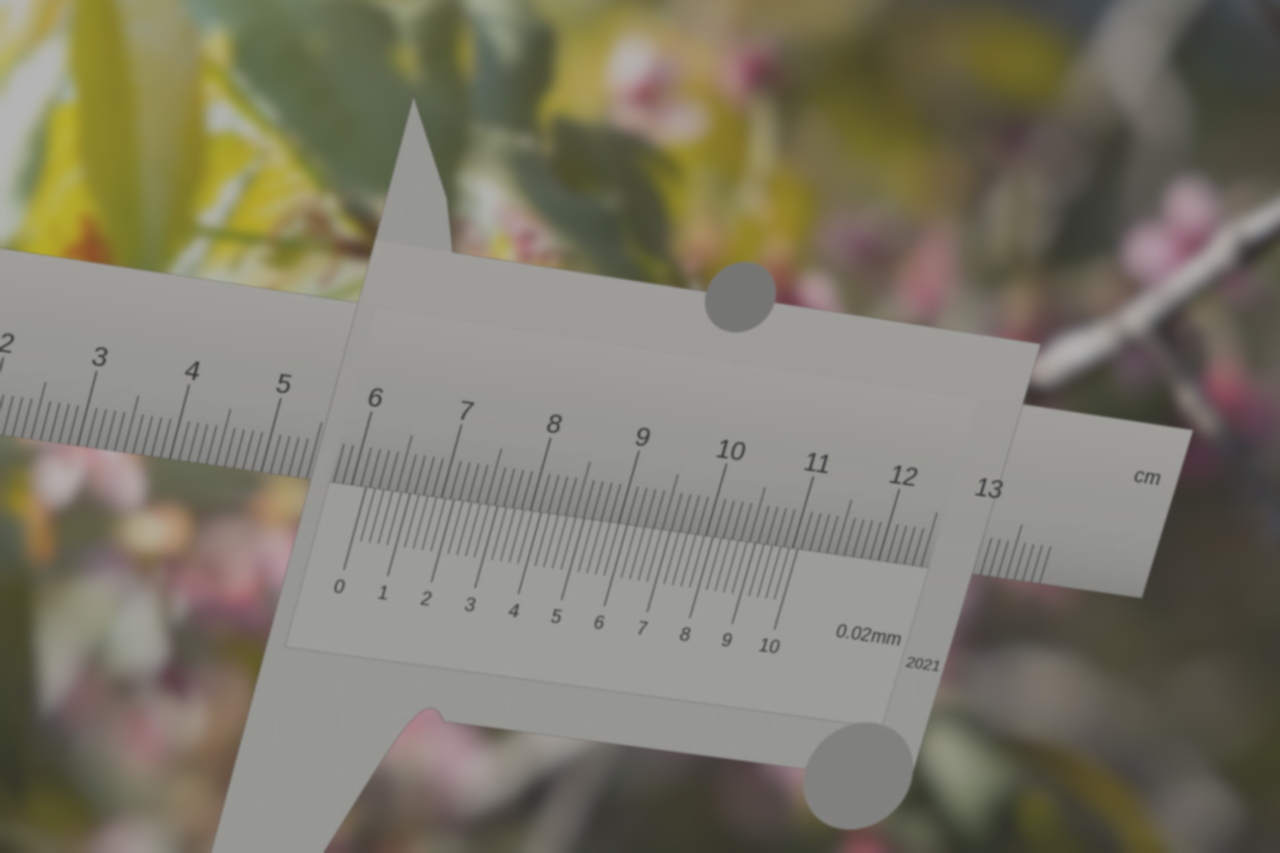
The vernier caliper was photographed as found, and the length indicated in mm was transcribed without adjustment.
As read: 61.6 mm
